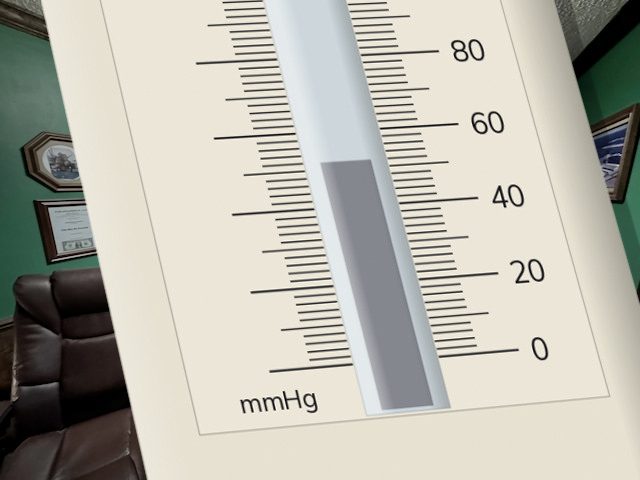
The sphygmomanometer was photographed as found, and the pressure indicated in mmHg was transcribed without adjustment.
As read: 52 mmHg
